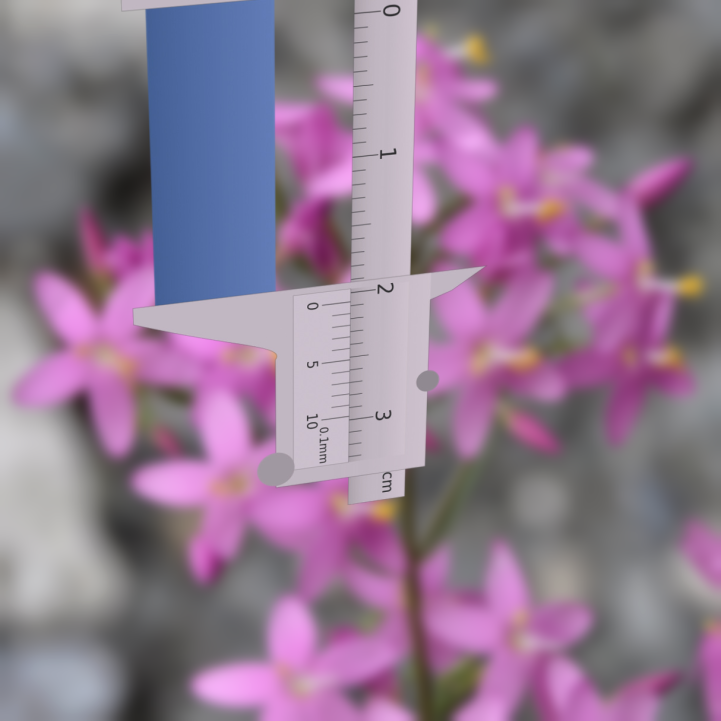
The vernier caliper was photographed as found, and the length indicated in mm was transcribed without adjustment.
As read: 20.7 mm
